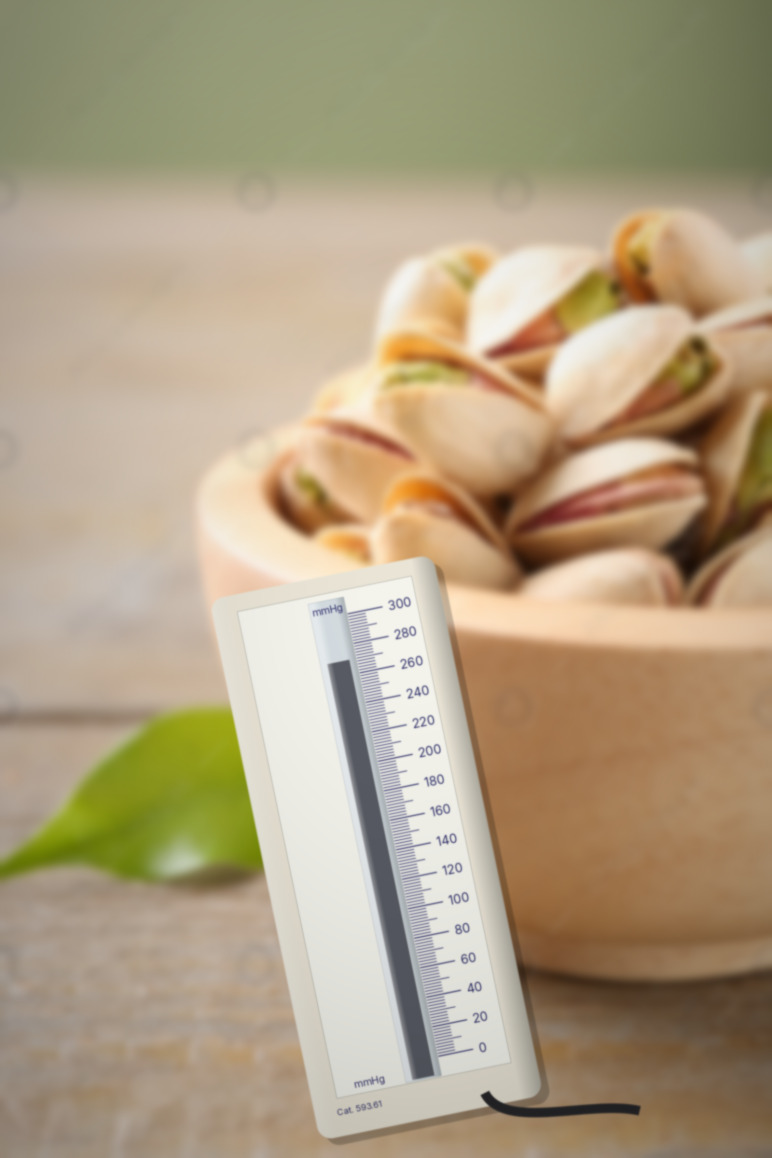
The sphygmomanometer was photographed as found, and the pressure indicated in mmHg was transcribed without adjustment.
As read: 270 mmHg
